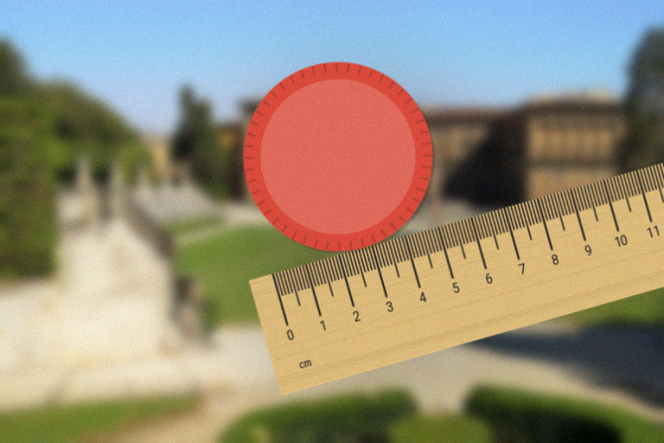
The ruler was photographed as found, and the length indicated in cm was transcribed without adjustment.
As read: 5.5 cm
